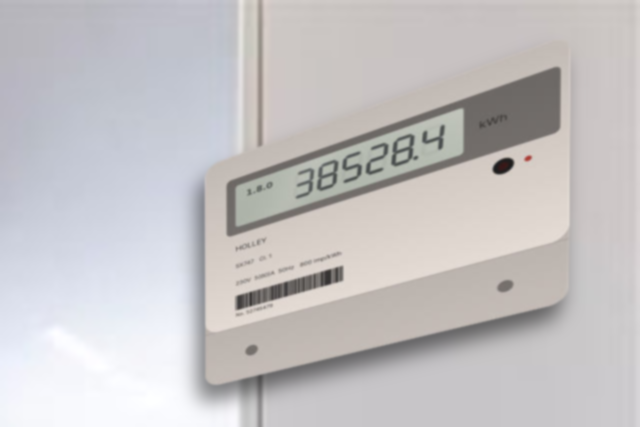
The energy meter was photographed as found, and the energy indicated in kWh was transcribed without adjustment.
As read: 38528.4 kWh
